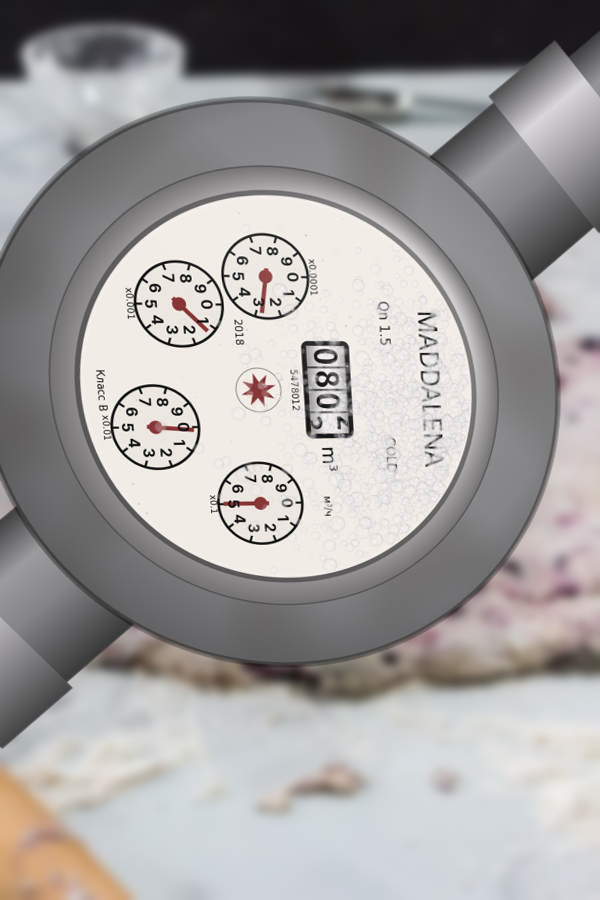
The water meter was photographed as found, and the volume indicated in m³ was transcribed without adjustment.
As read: 802.5012 m³
